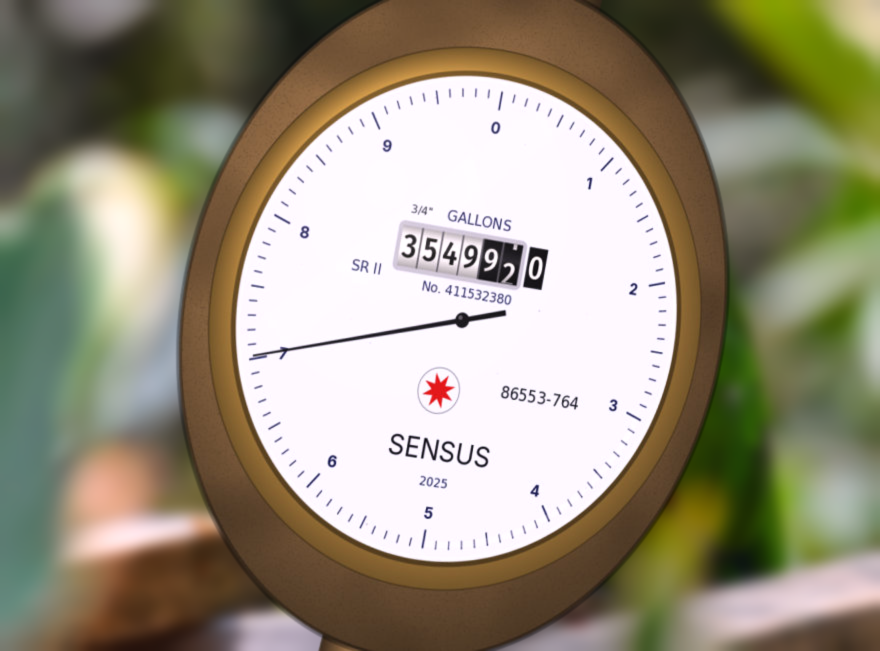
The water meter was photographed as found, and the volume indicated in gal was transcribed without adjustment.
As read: 3549917.0 gal
